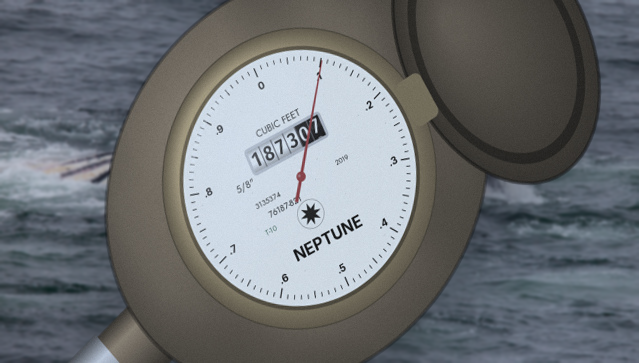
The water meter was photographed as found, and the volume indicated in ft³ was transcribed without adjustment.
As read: 187307.10 ft³
